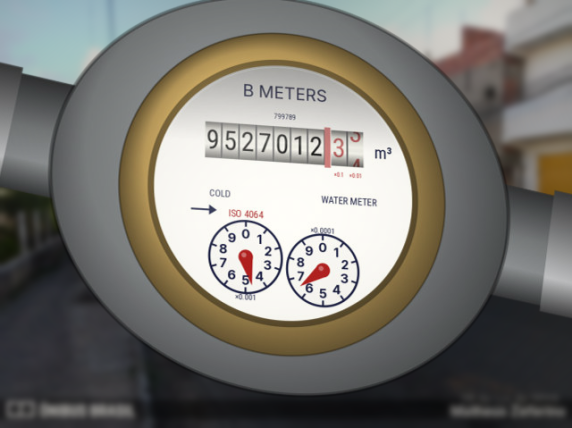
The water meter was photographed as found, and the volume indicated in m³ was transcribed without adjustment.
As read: 9527012.3346 m³
